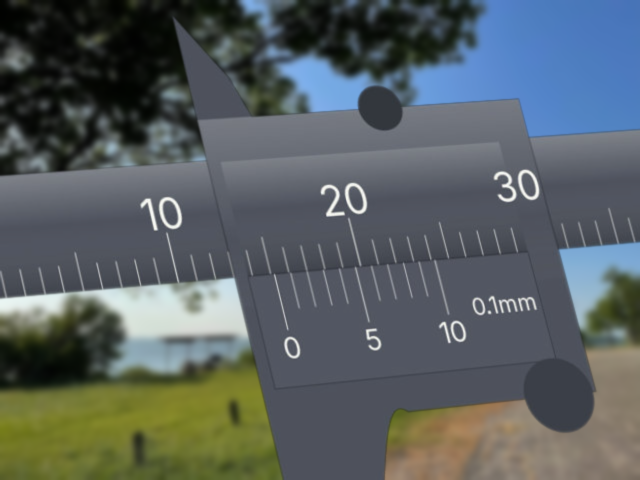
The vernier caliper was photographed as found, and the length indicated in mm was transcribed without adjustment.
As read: 15.2 mm
